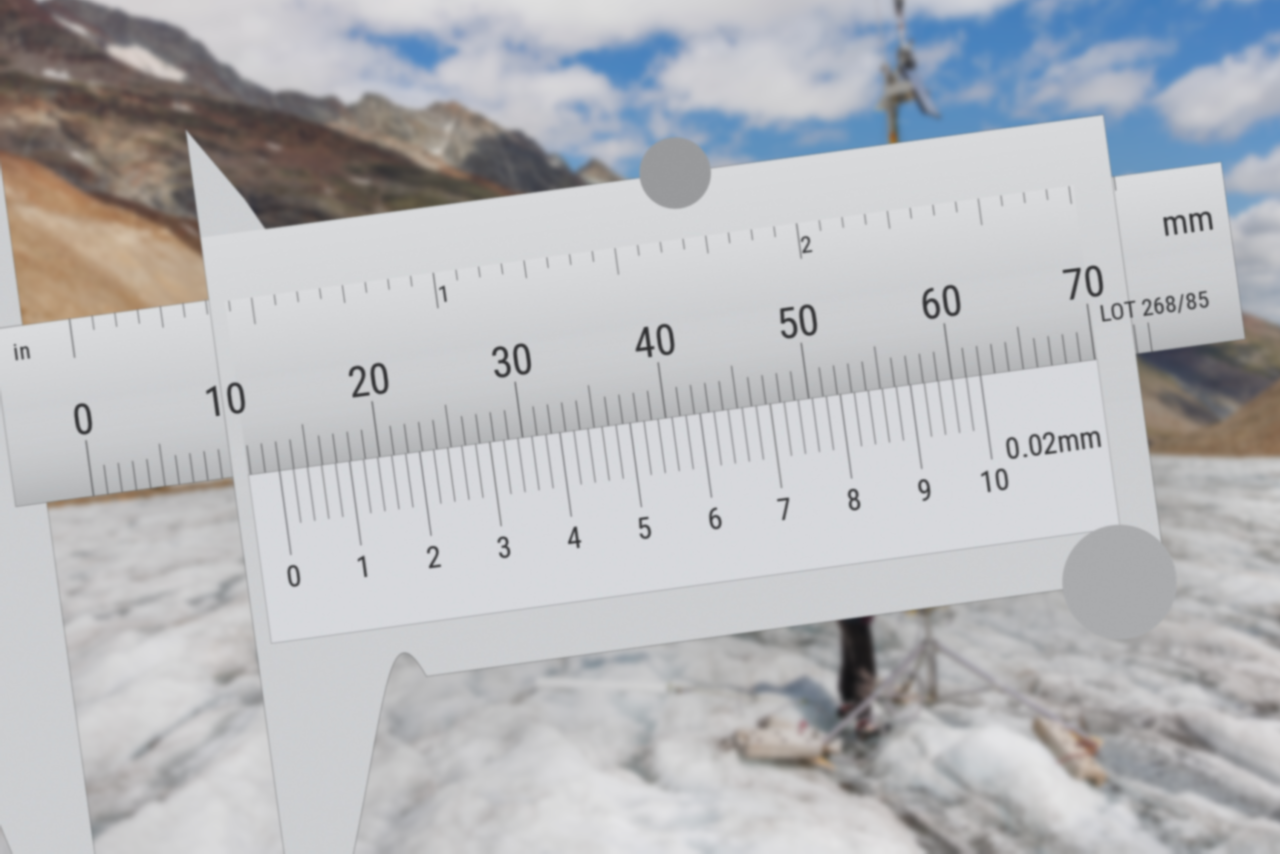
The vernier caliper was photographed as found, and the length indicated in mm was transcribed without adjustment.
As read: 13.0 mm
